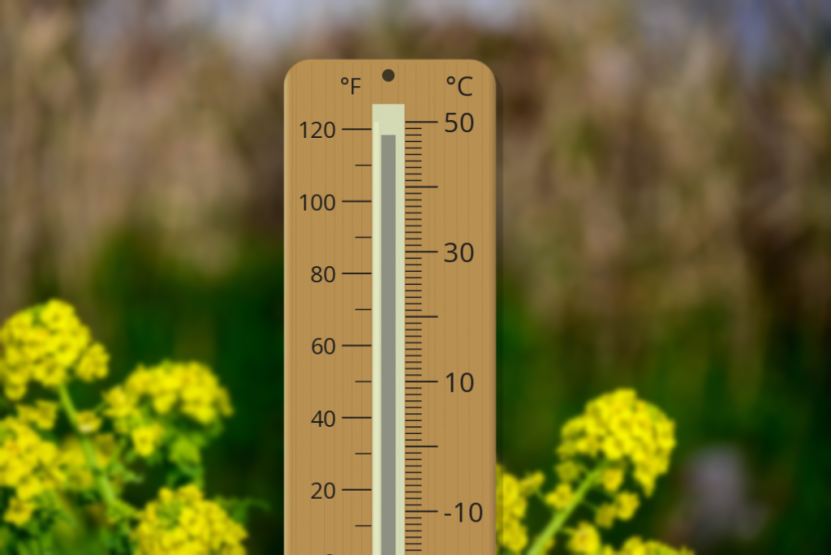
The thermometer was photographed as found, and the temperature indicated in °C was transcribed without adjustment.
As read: 48 °C
